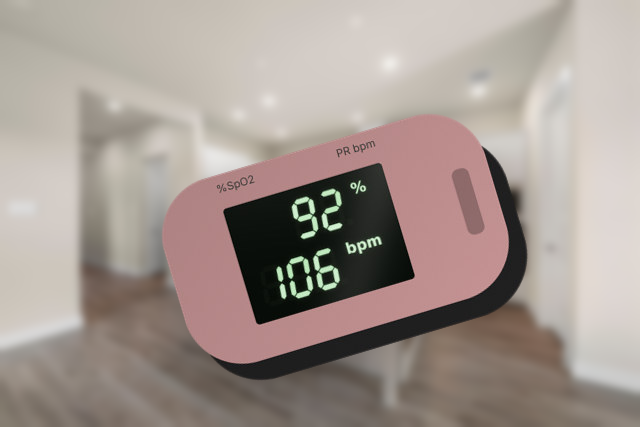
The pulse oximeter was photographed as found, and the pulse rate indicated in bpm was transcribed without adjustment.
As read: 106 bpm
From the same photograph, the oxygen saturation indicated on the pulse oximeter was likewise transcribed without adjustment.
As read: 92 %
